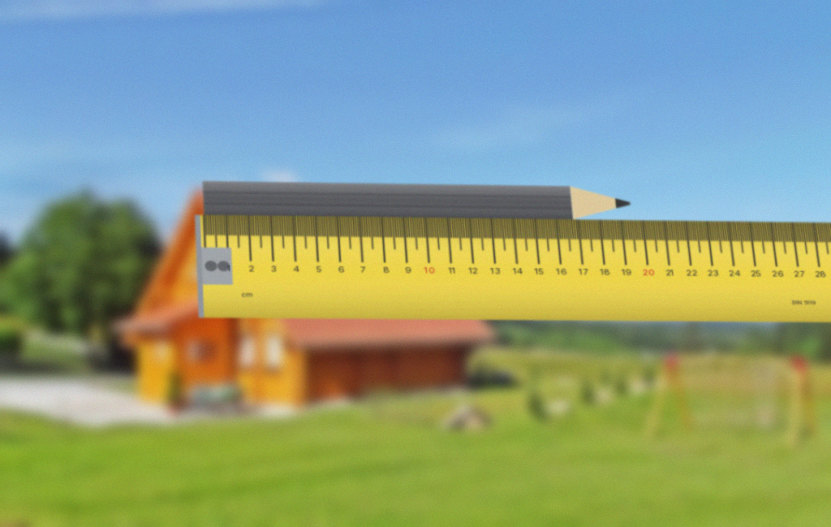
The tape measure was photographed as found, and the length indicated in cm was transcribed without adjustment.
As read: 19.5 cm
